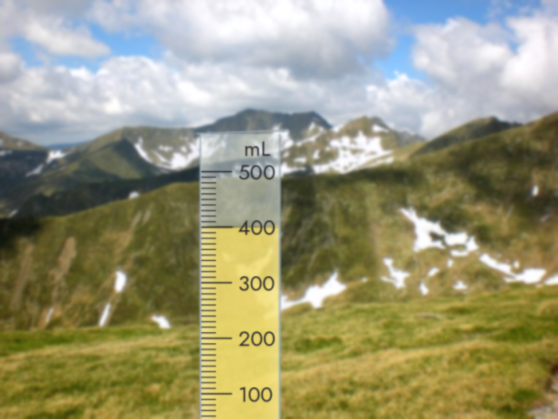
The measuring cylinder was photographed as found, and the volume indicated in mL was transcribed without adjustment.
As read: 400 mL
